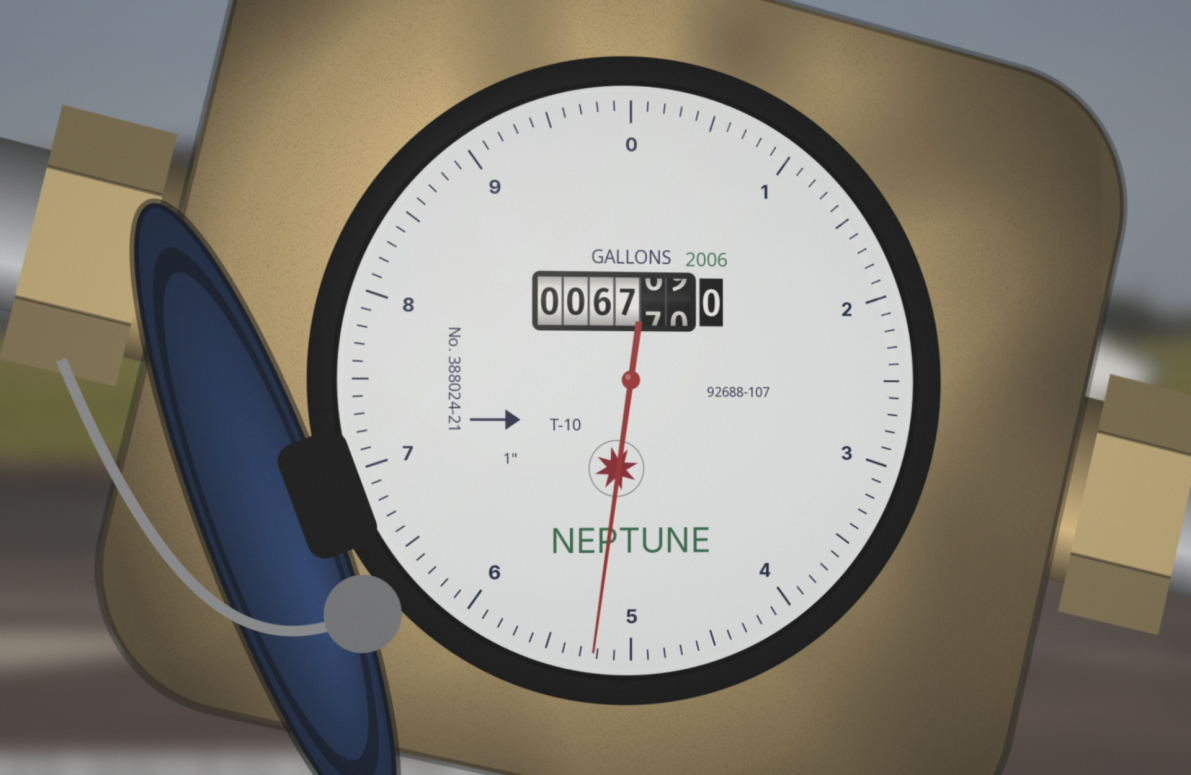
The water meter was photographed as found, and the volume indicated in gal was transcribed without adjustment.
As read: 67695.2 gal
